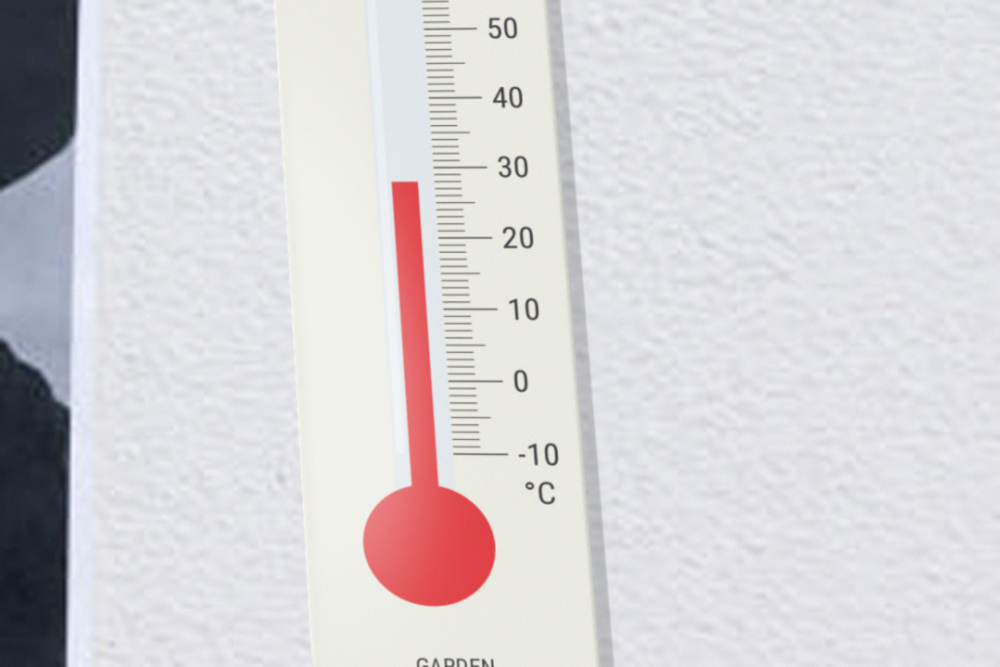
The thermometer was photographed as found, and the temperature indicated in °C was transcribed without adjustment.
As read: 28 °C
